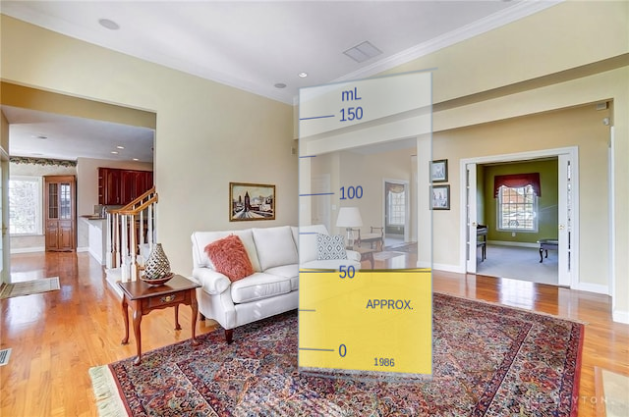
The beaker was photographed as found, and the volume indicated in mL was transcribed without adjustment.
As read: 50 mL
